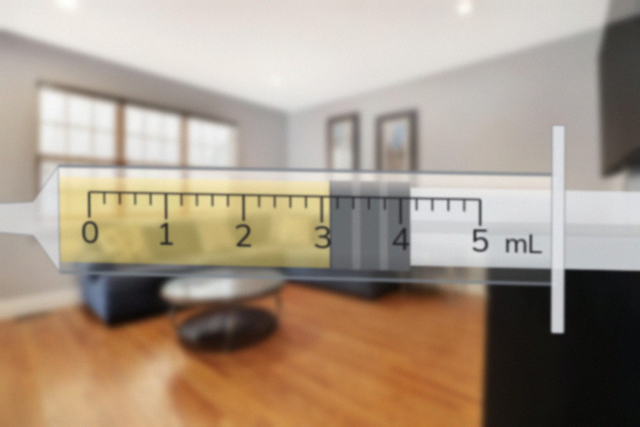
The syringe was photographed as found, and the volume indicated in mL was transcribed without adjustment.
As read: 3.1 mL
